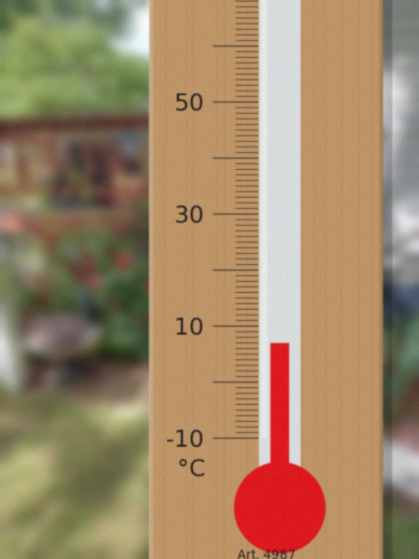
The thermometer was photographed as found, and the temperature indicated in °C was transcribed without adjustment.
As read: 7 °C
